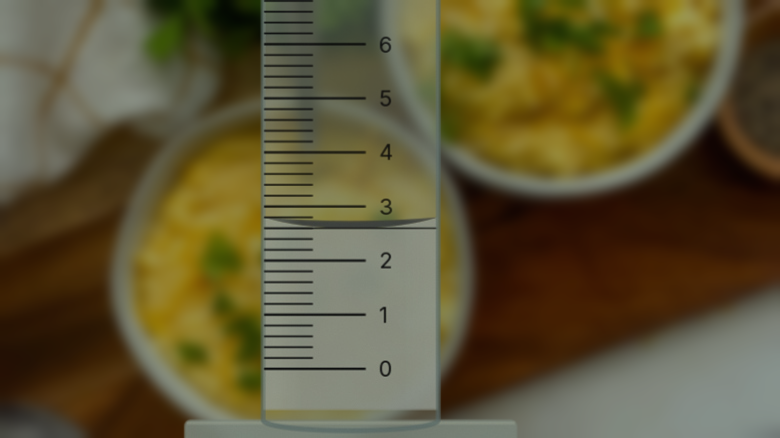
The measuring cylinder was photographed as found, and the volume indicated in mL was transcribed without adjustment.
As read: 2.6 mL
